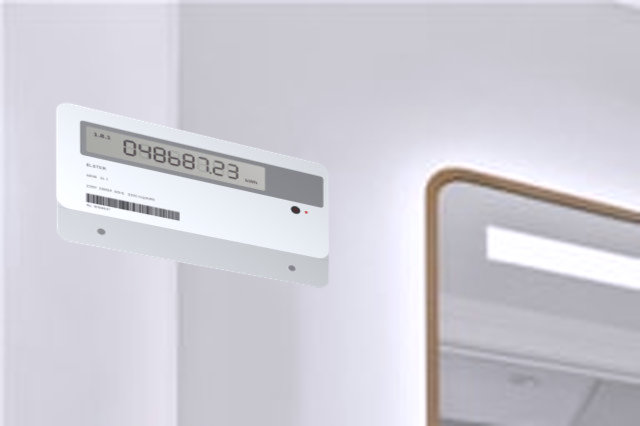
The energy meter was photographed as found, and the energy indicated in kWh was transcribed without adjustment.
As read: 48687.23 kWh
